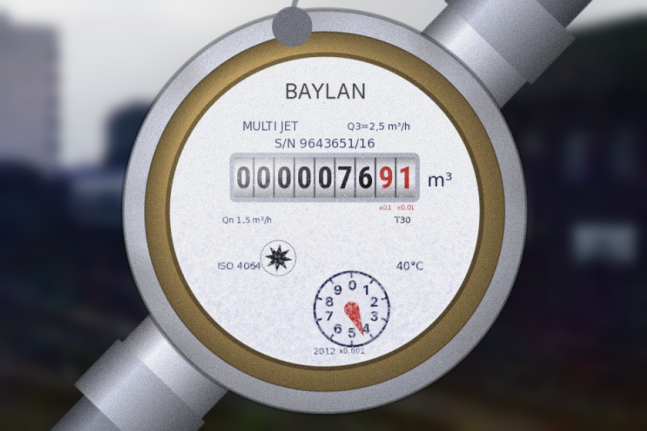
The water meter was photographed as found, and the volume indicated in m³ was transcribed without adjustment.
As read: 76.914 m³
